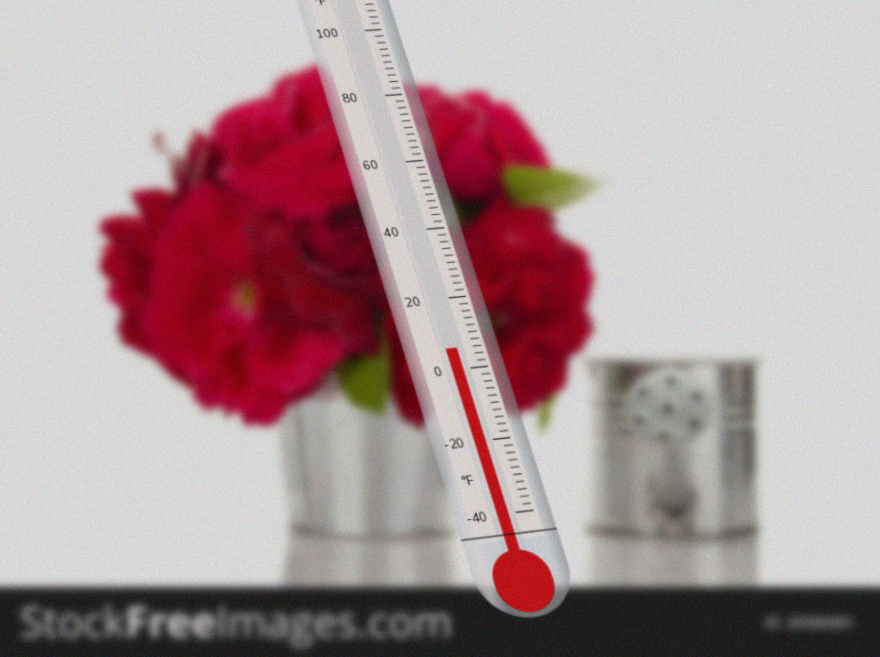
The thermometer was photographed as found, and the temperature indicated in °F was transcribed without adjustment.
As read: 6 °F
